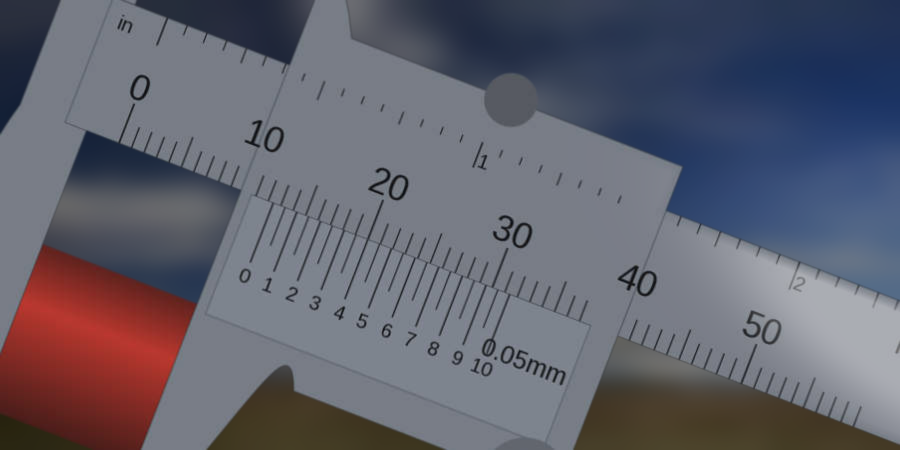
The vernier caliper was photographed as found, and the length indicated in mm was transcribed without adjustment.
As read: 12.4 mm
